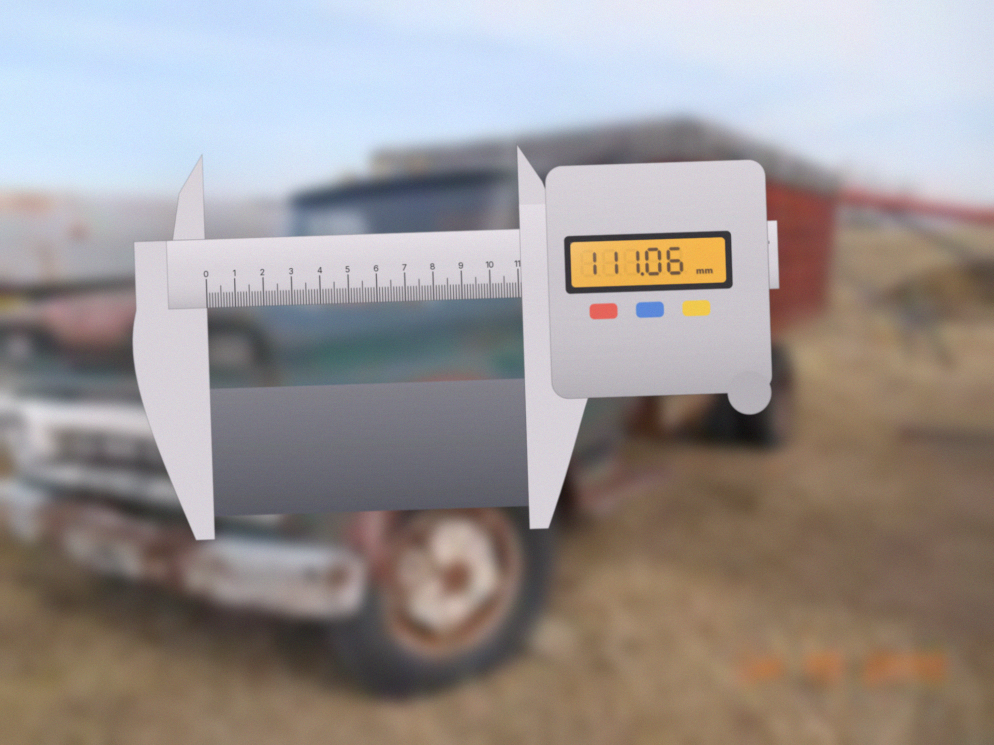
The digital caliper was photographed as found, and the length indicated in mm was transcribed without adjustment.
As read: 111.06 mm
